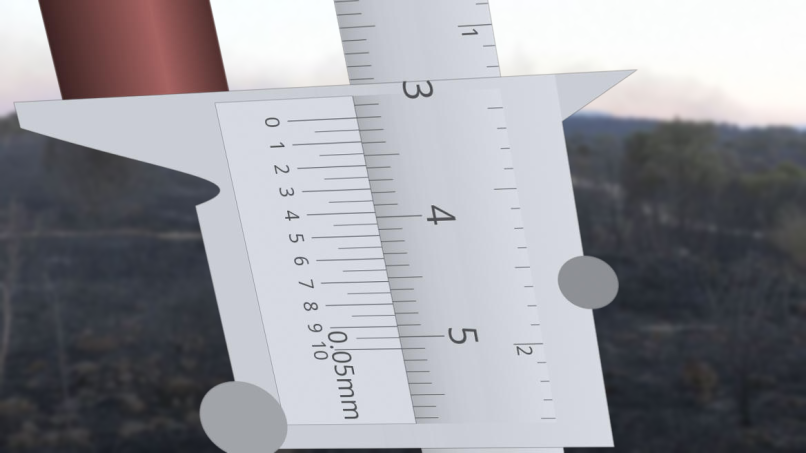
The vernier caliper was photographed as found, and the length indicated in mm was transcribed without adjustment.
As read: 32.0 mm
